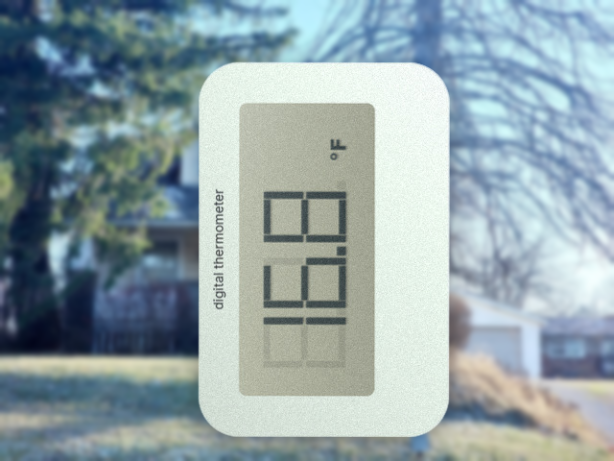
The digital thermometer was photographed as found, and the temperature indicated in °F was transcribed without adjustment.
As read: 16.8 °F
